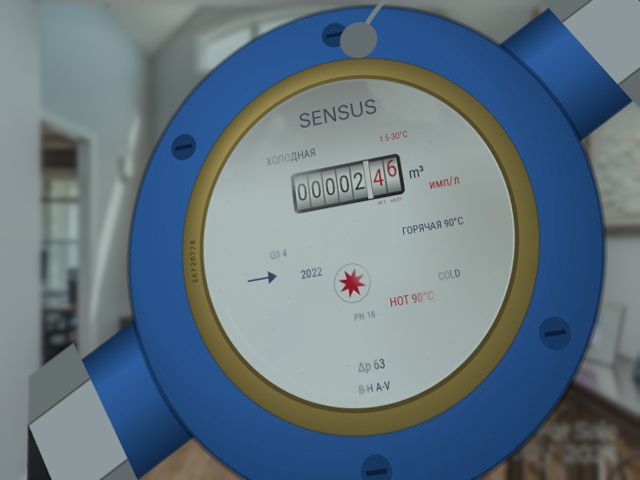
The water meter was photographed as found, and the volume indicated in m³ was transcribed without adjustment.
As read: 2.46 m³
